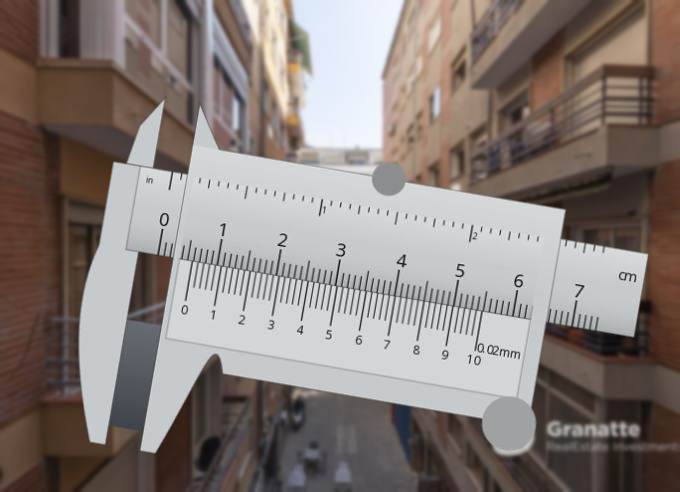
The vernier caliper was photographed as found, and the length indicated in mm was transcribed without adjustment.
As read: 5.8 mm
